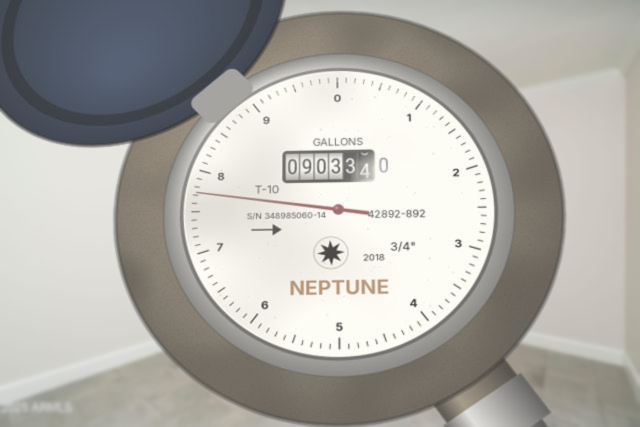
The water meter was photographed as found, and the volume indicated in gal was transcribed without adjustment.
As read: 903337.7 gal
